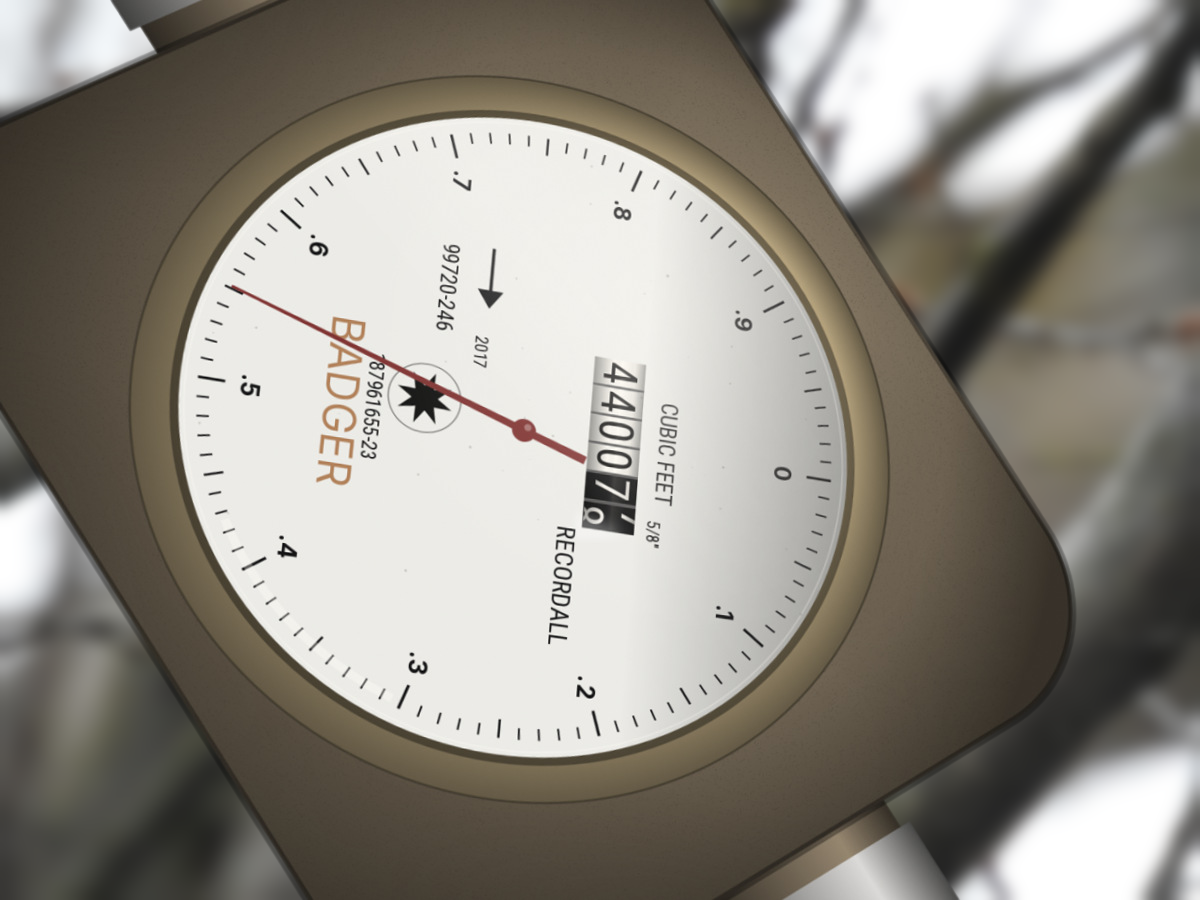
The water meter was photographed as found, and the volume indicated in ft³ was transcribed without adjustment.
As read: 440077.55 ft³
